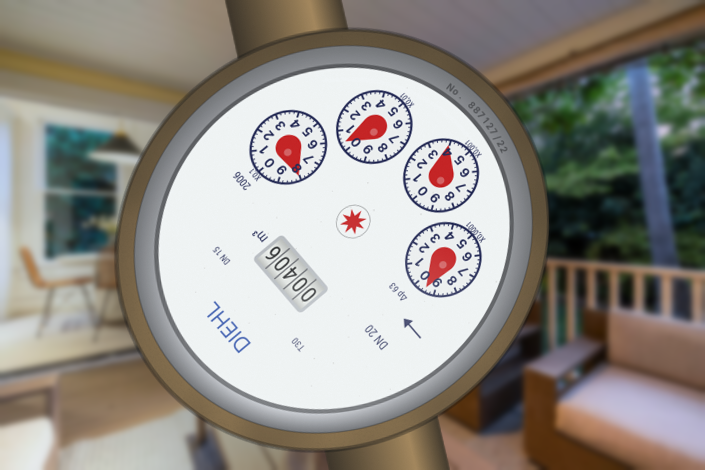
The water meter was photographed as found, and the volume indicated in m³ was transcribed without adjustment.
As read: 406.8039 m³
